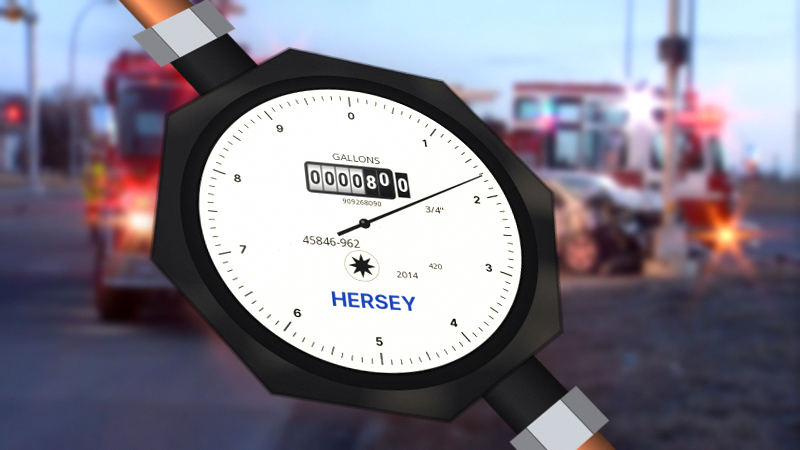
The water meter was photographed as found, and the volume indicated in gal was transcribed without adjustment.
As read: 801.7 gal
